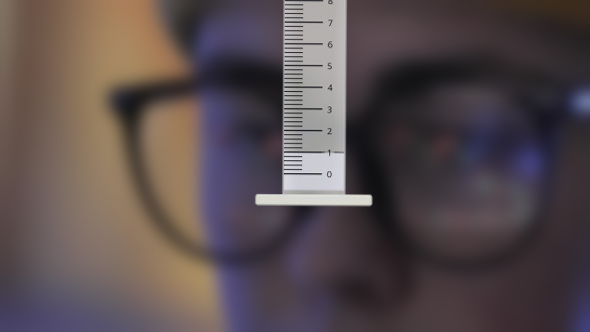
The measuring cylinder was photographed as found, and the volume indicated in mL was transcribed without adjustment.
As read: 1 mL
